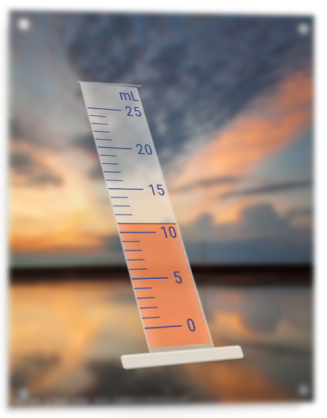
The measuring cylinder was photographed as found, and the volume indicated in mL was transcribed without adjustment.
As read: 11 mL
